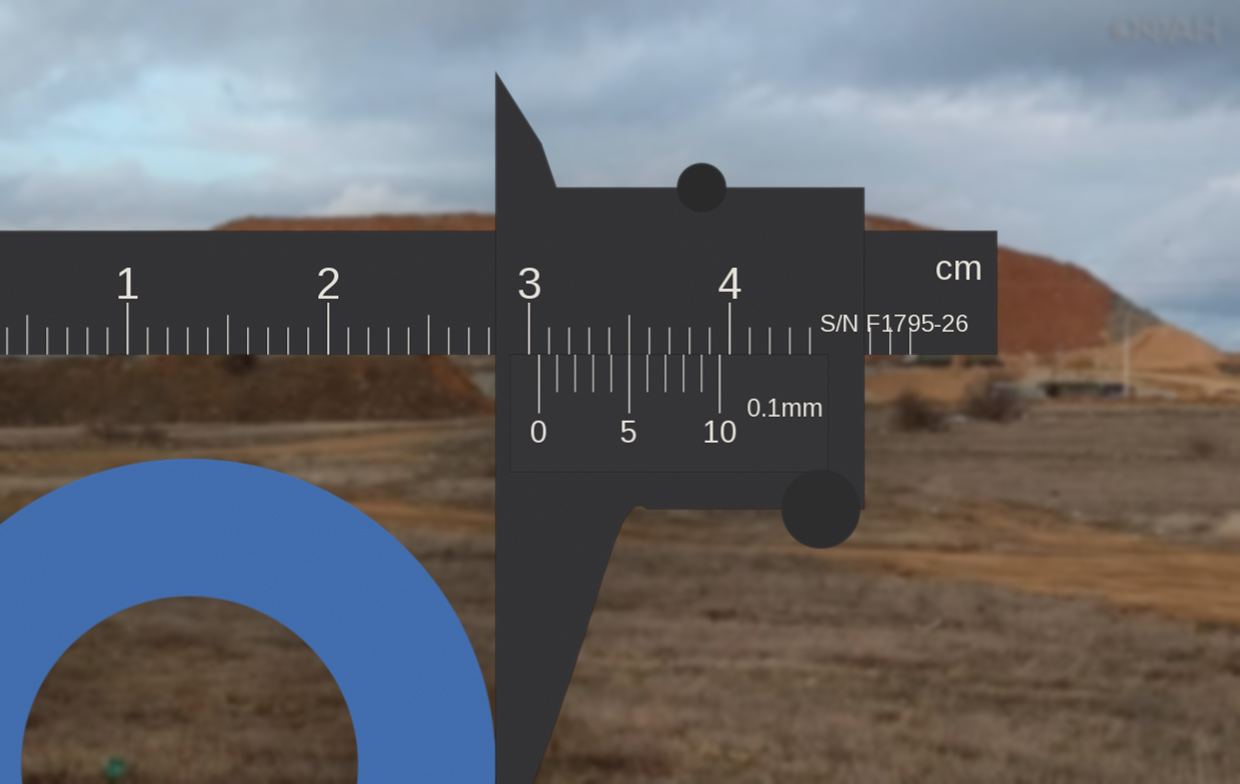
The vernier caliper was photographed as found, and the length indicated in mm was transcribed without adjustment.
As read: 30.5 mm
